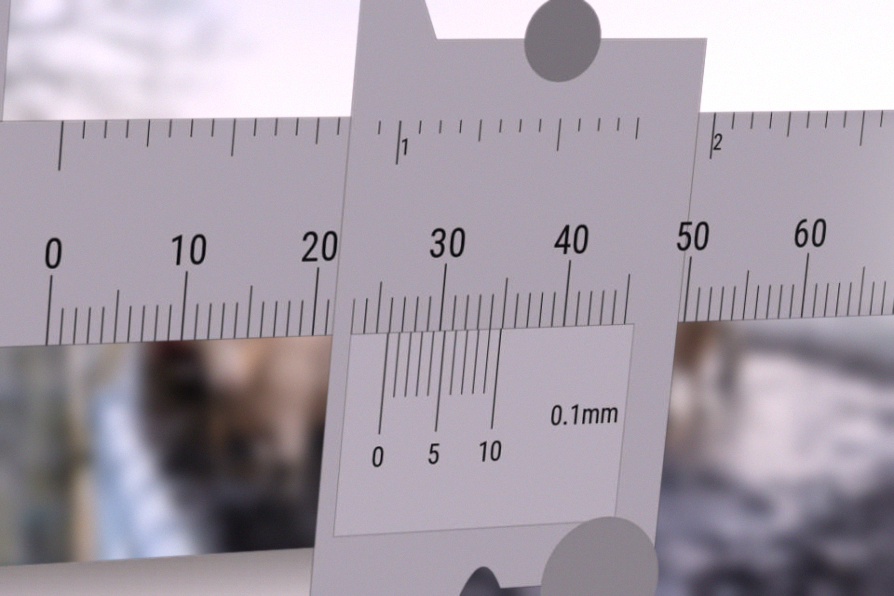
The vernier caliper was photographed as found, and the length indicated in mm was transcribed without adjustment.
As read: 25.9 mm
